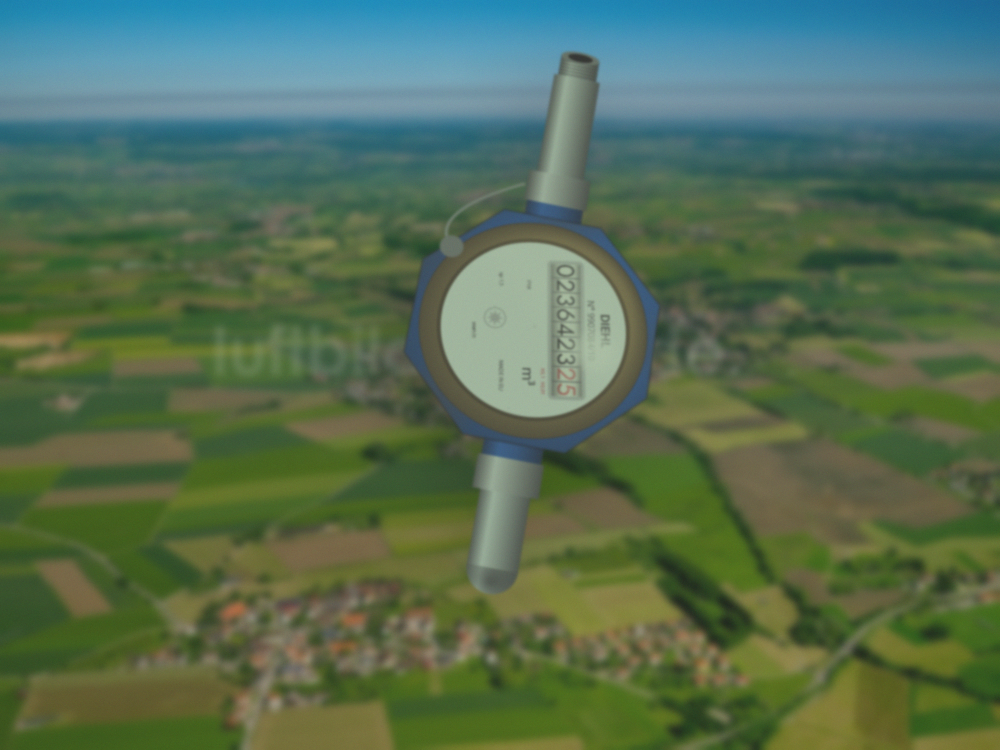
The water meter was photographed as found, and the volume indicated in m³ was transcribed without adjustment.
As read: 236423.25 m³
